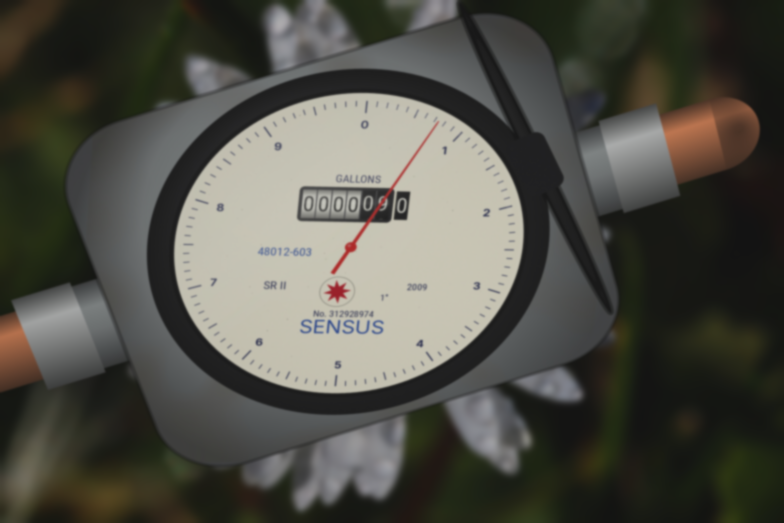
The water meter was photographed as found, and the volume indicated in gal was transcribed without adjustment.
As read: 90.7 gal
